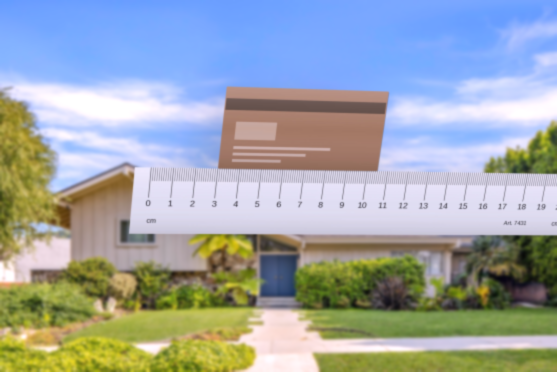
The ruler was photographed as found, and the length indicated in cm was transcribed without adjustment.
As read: 7.5 cm
